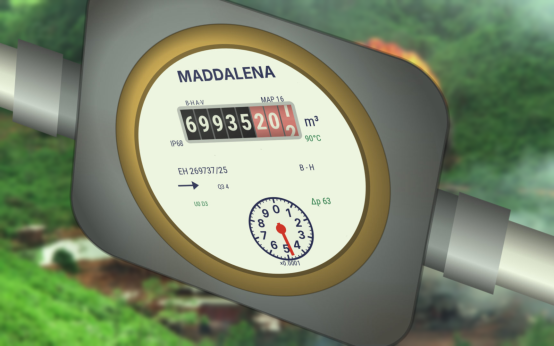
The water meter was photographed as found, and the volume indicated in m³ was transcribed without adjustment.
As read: 69935.2014 m³
